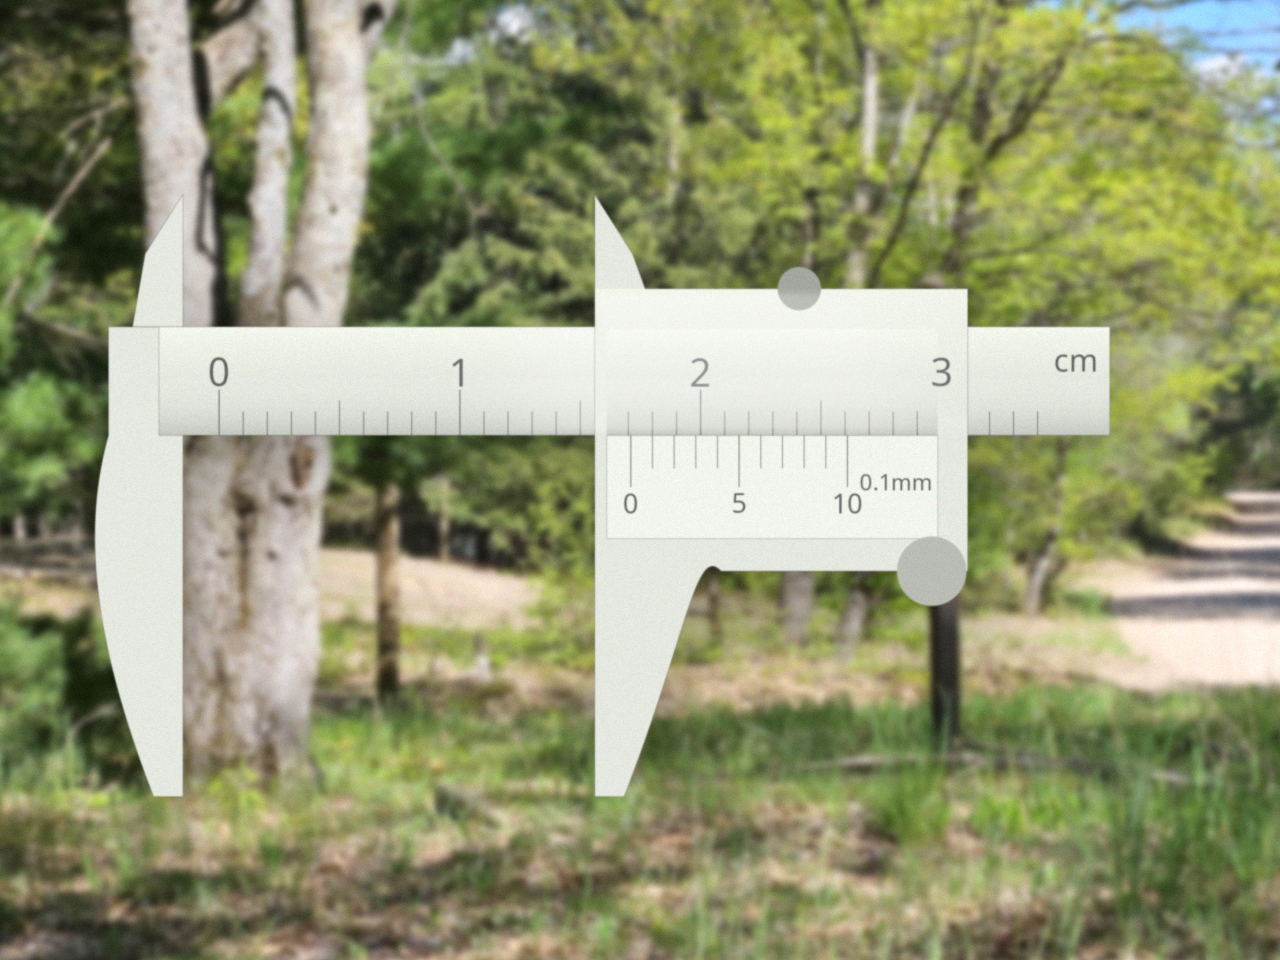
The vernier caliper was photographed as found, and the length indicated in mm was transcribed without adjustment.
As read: 17.1 mm
